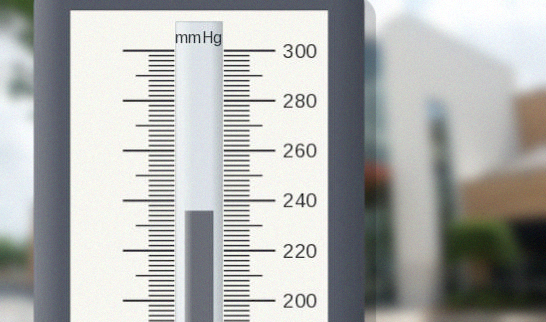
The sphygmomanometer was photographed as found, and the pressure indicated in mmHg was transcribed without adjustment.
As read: 236 mmHg
